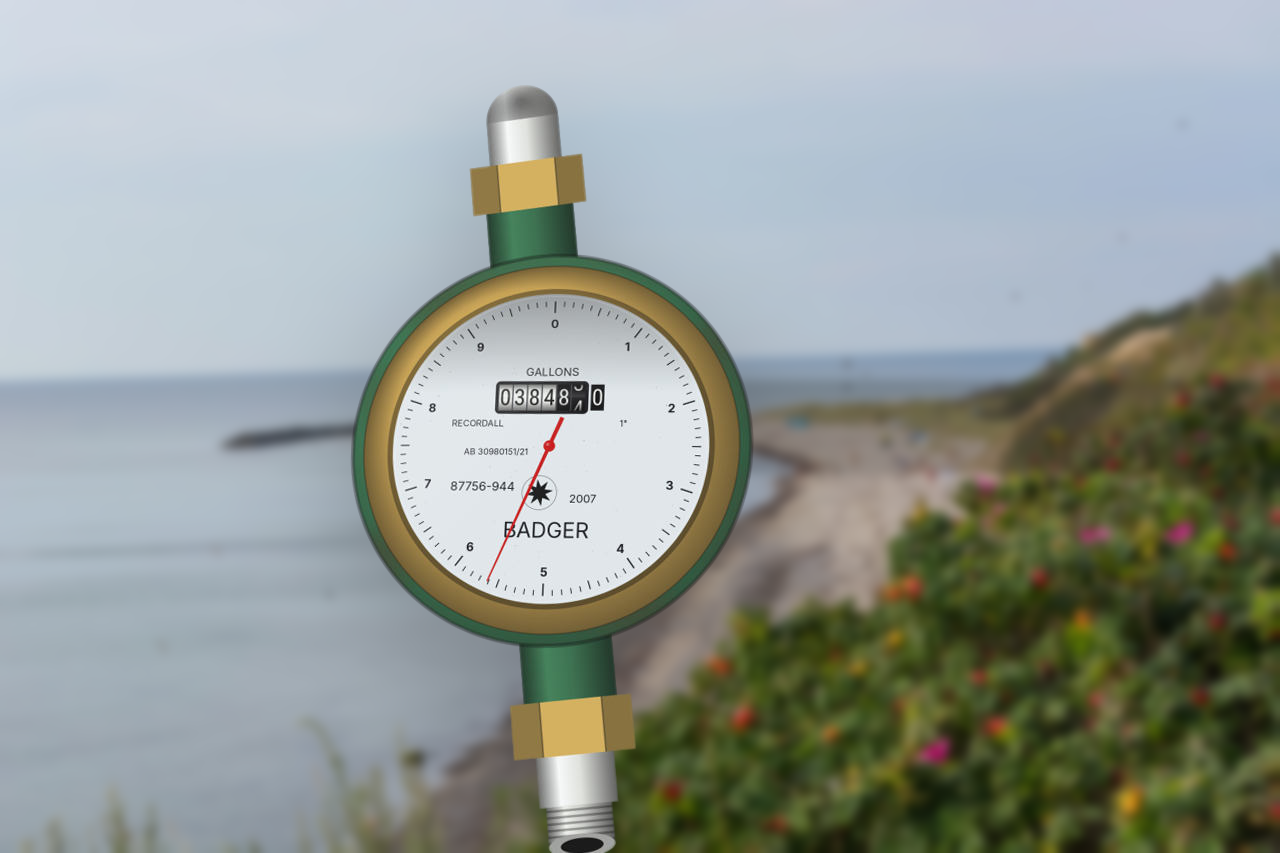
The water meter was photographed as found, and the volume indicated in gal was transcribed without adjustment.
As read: 384835.6 gal
